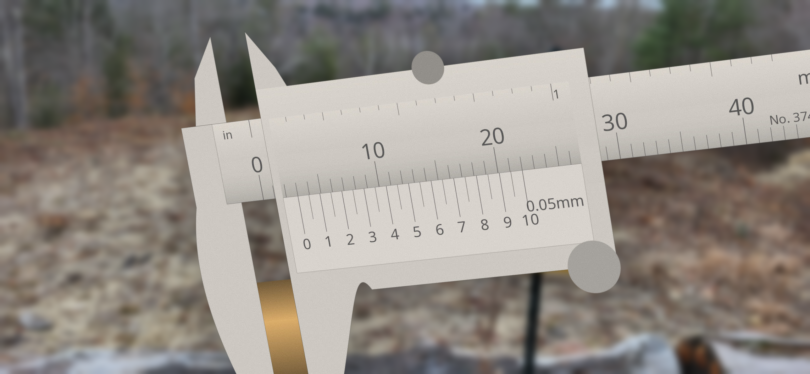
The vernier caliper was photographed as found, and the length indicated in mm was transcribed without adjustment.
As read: 3.0 mm
